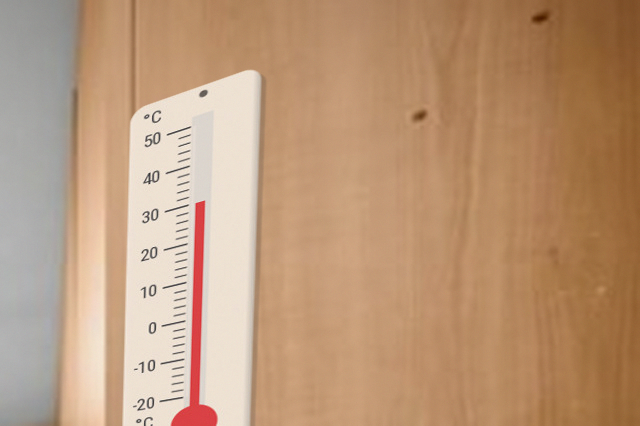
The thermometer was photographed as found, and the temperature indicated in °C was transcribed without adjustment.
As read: 30 °C
